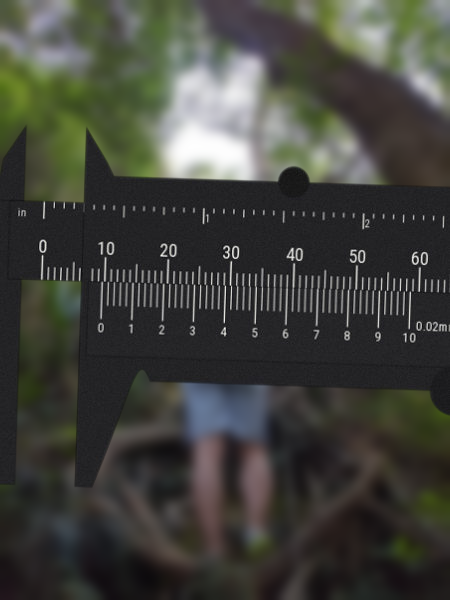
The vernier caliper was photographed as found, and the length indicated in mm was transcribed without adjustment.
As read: 9.6 mm
